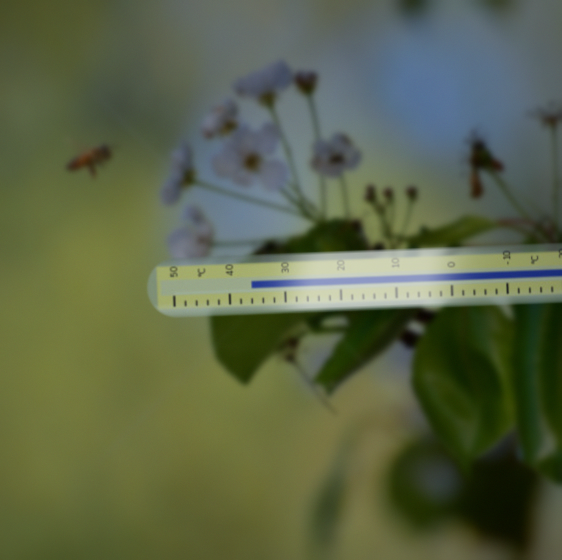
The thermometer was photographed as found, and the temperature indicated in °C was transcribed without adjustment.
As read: 36 °C
